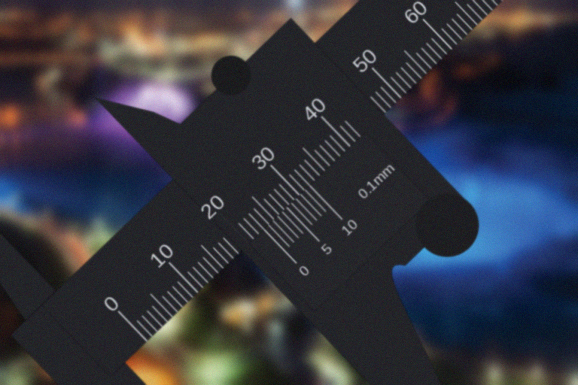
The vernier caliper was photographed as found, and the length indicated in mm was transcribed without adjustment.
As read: 23.0 mm
